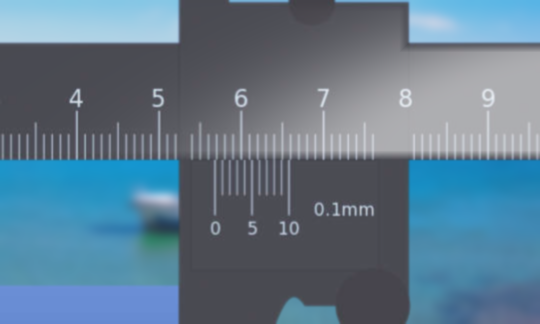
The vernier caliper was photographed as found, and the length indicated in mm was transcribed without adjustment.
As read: 56.8 mm
